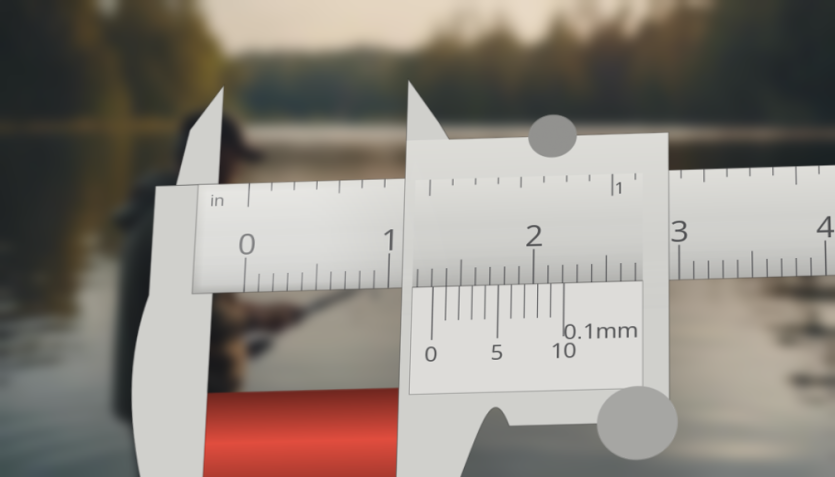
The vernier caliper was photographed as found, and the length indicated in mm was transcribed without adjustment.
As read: 13.1 mm
